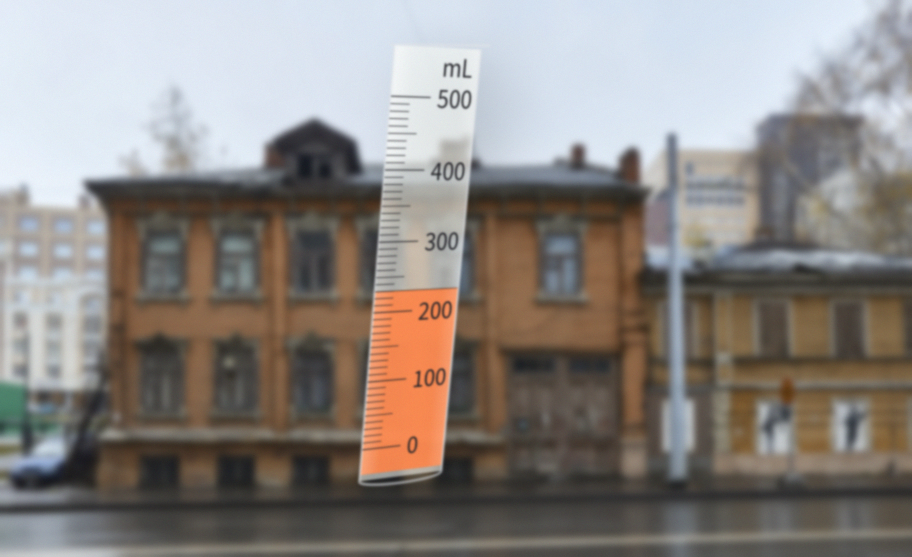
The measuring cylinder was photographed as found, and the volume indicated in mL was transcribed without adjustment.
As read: 230 mL
